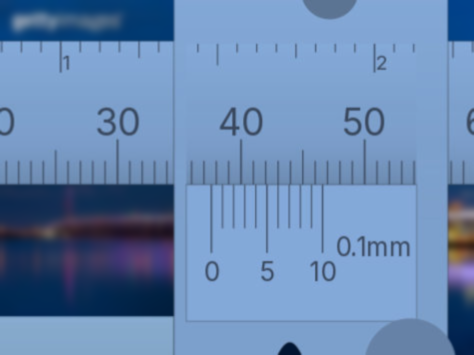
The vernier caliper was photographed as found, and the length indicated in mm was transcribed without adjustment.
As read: 37.6 mm
